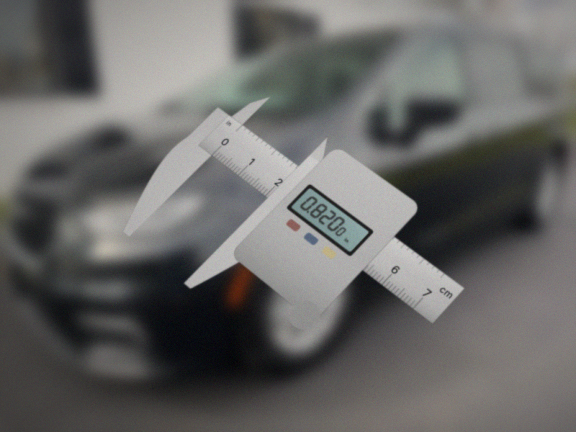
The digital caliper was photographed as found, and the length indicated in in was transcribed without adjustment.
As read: 0.8200 in
